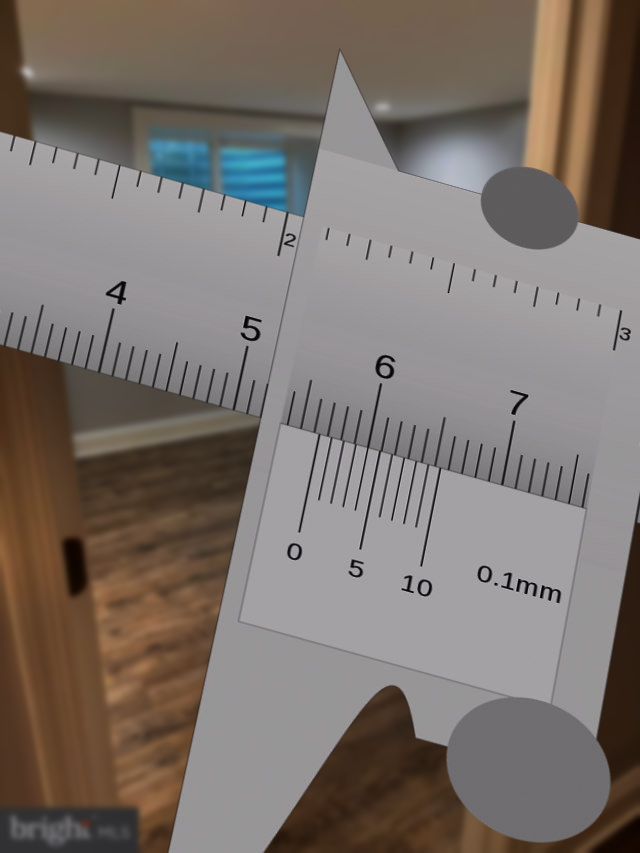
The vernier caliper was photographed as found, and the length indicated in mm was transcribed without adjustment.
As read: 56.4 mm
